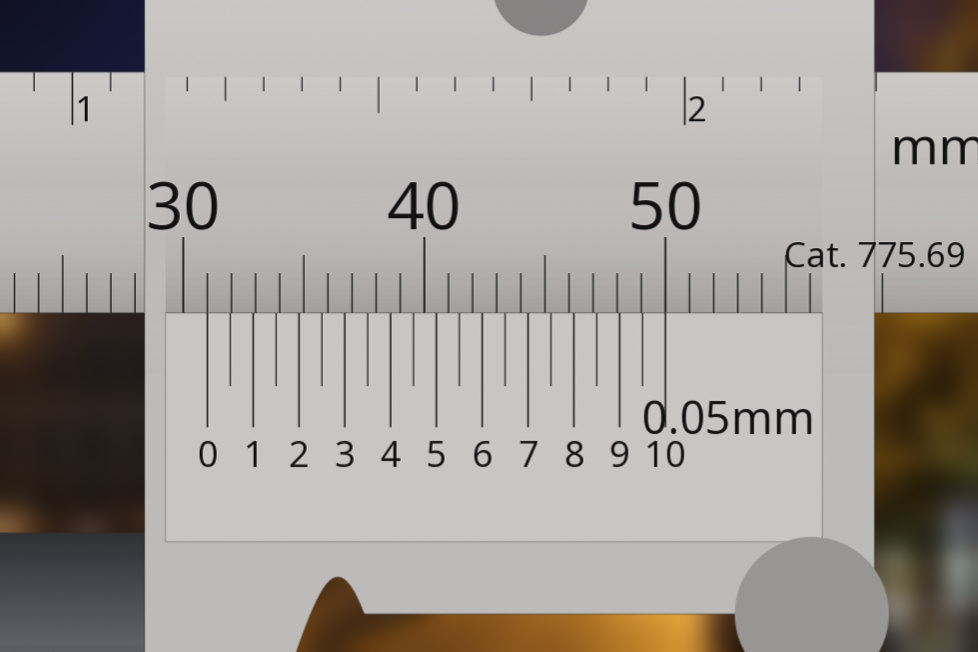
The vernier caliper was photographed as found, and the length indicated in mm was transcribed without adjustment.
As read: 31.00 mm
